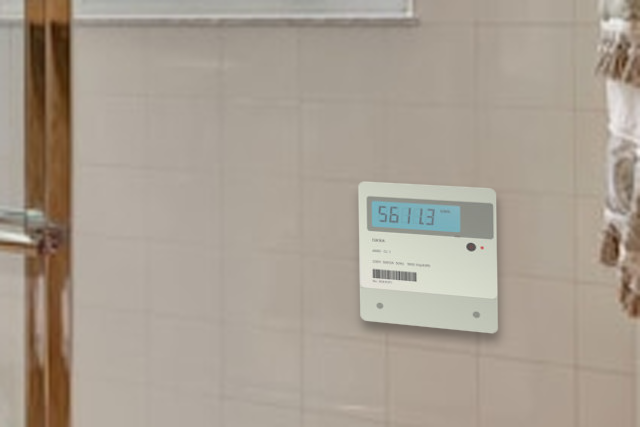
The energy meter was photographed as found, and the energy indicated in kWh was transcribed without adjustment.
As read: 5611.3 kWh
